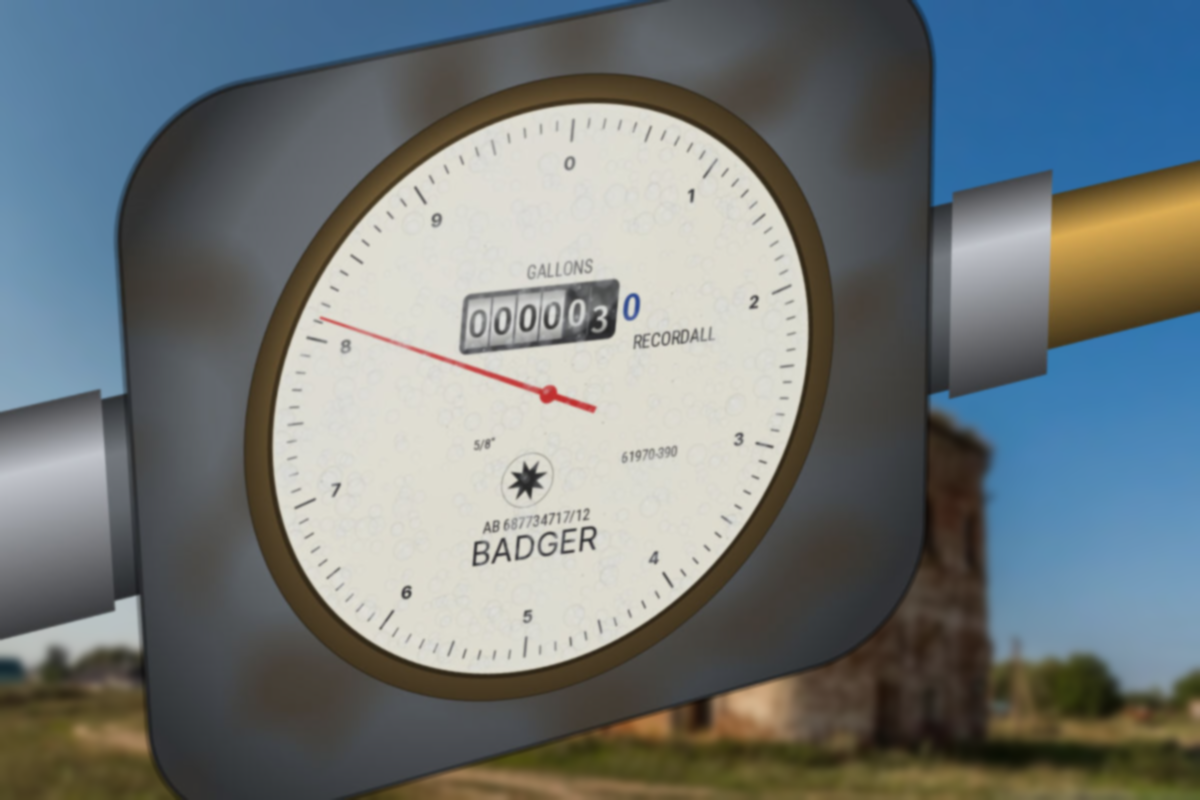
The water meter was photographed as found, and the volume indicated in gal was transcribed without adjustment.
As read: 28.1 gal
